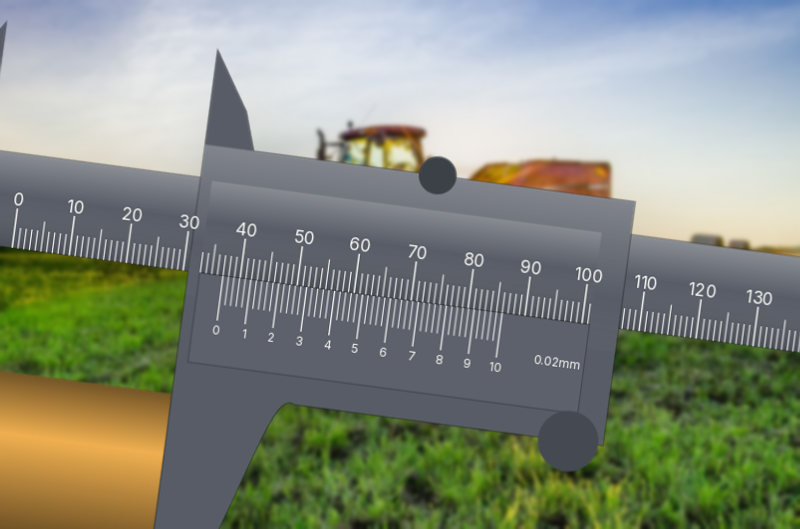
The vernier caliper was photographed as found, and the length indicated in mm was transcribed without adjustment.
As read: 37.0 mm
